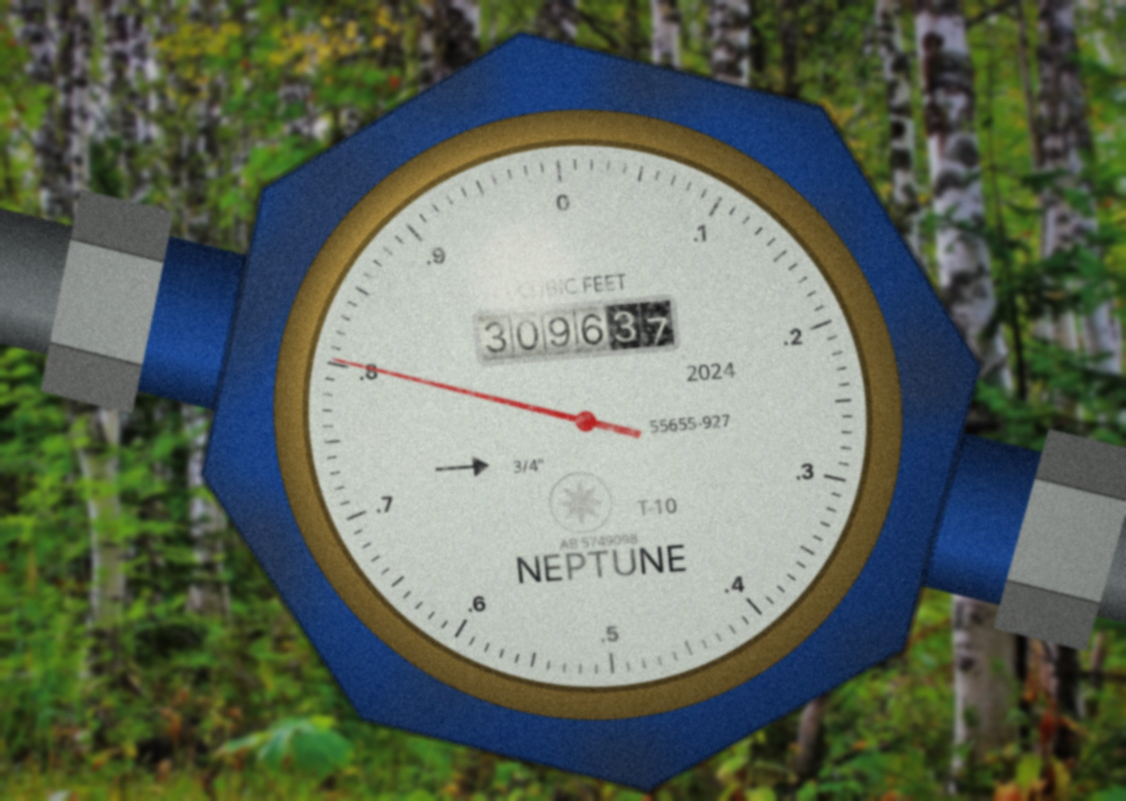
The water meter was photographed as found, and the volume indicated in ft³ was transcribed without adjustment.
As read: 309636.80 ft³
